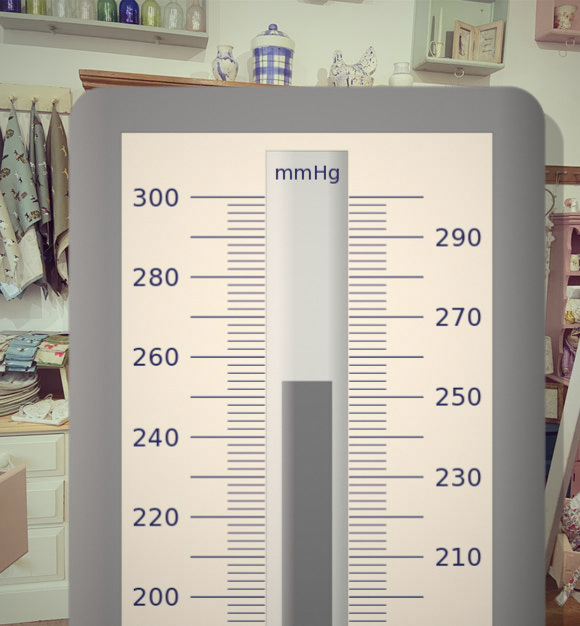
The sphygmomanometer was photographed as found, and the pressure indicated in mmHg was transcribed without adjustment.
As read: 254 mmHg
